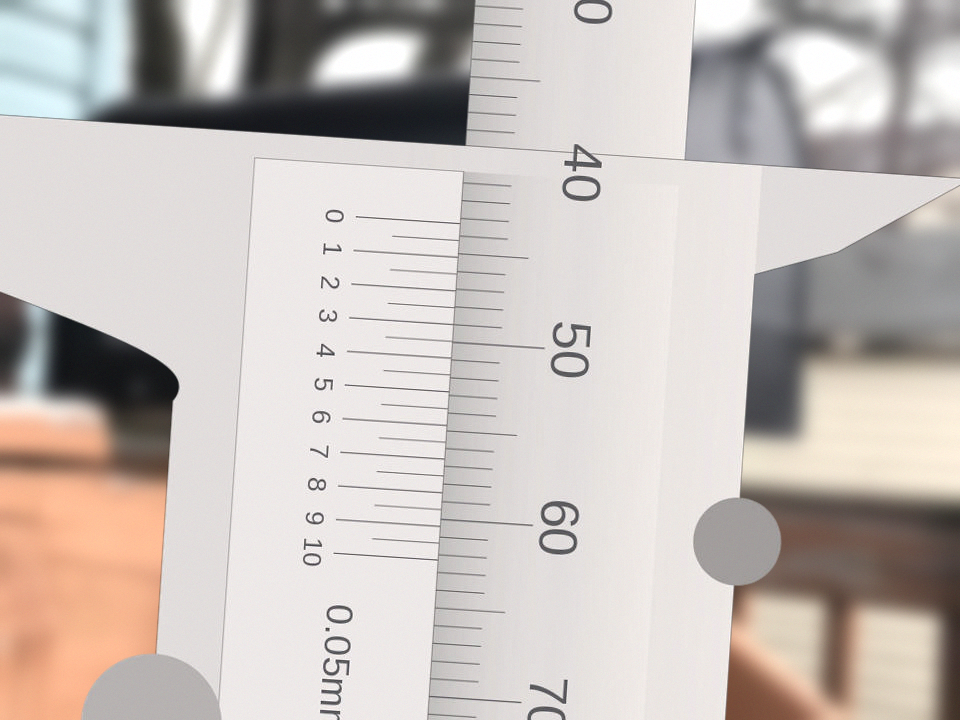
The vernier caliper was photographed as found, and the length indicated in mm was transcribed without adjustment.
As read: 43.3 mm
